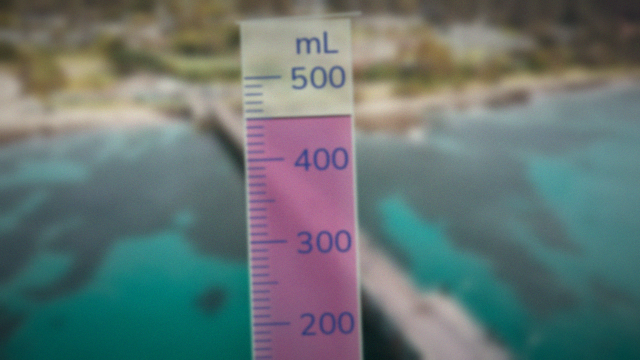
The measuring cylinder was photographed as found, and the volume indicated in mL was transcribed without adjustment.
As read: 450 mL
